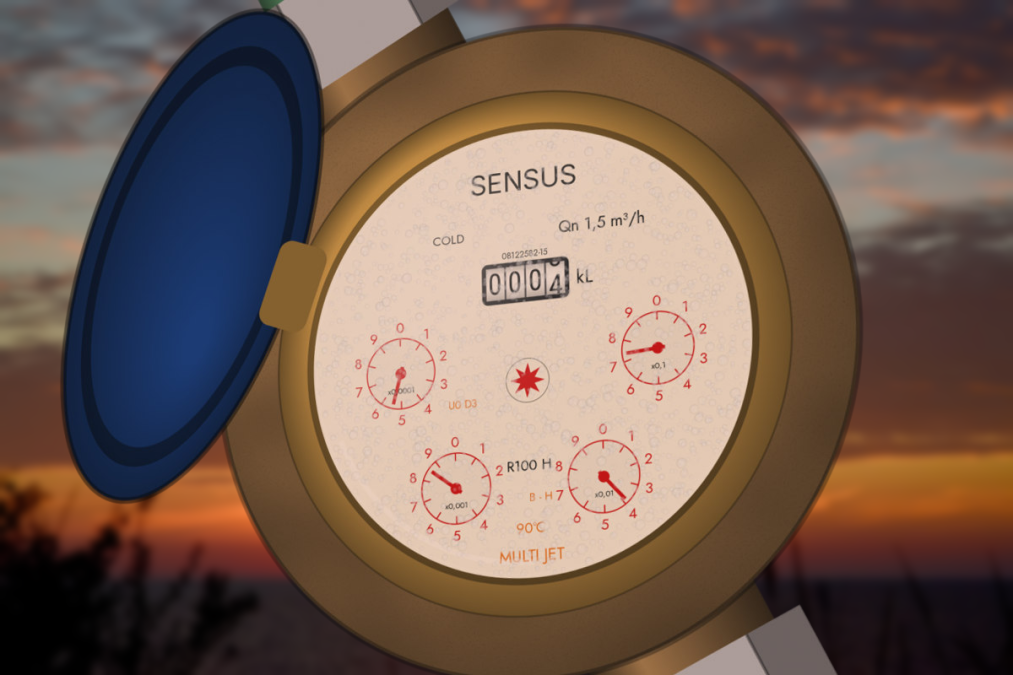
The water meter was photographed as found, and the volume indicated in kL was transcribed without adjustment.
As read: 3.7385 kL
